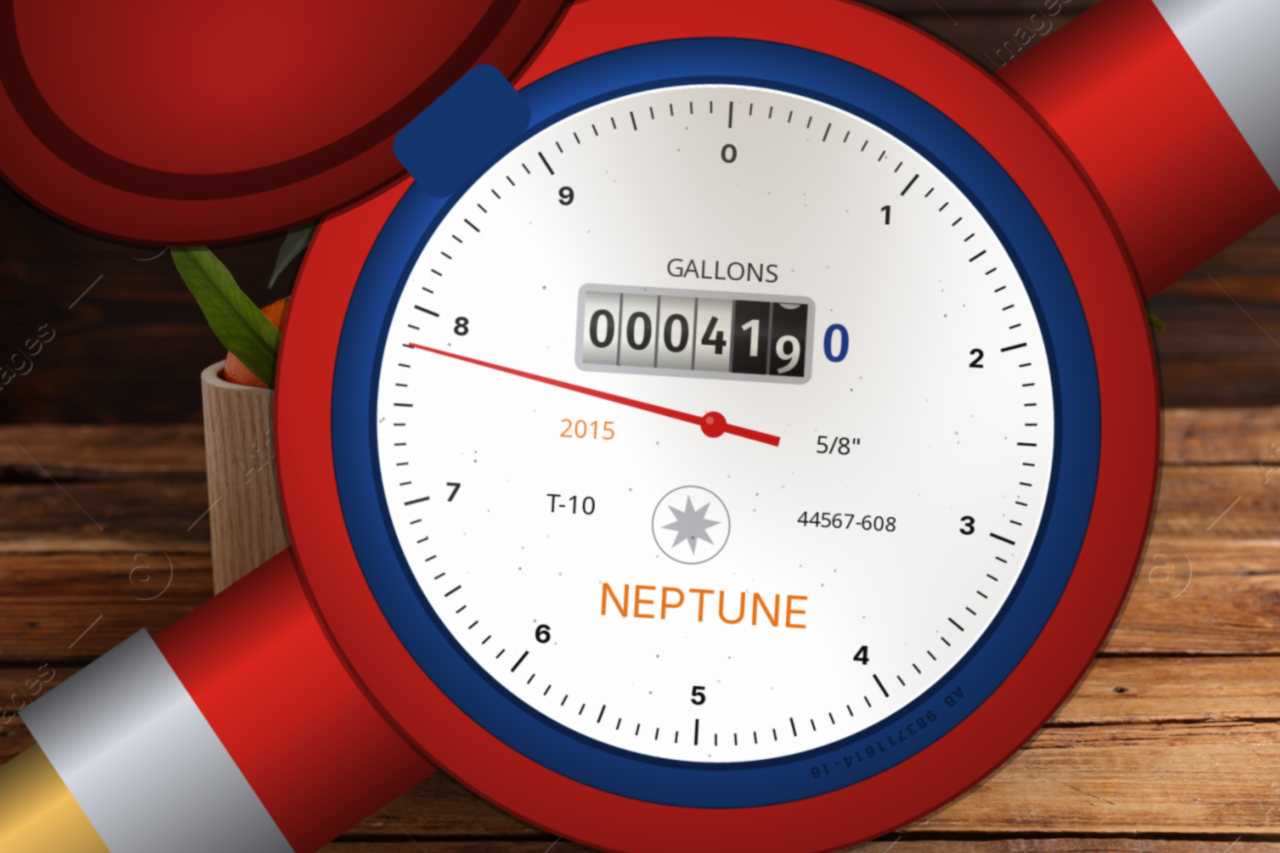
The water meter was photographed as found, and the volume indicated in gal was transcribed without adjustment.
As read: 4187.8 gal
